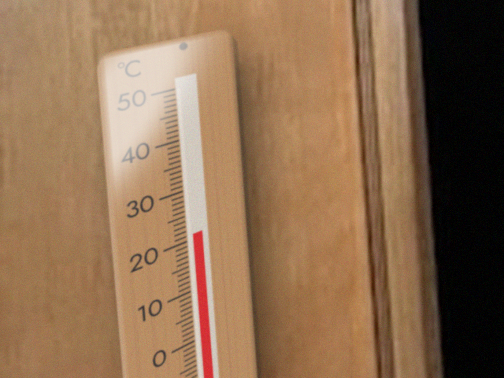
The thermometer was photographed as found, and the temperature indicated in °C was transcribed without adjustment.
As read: 21 °C
